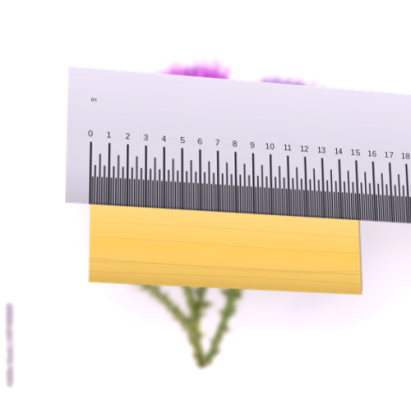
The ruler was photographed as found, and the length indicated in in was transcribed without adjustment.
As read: 15 in
